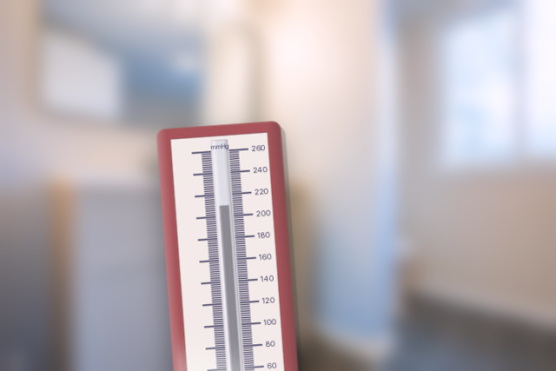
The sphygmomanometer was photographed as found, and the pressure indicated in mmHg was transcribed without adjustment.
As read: 210 mmHg
